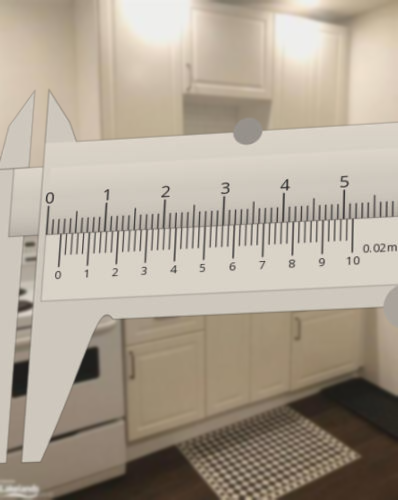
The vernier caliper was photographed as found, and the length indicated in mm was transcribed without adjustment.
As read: 2.5 mm
